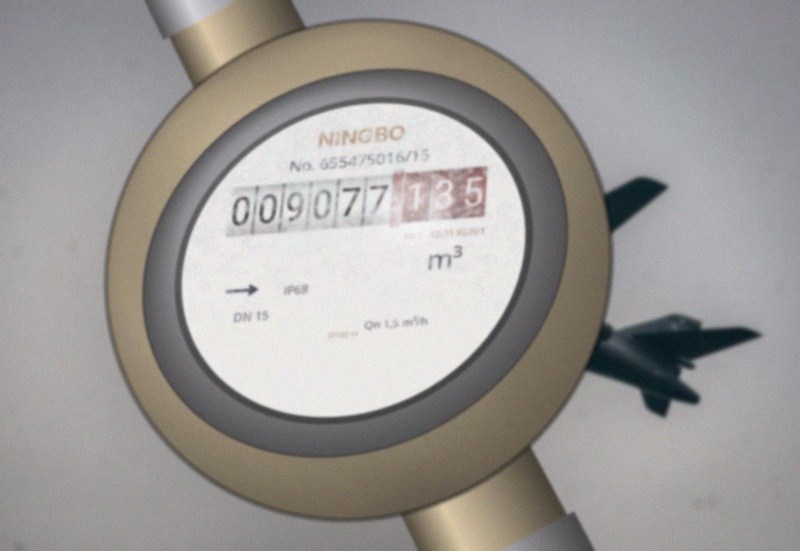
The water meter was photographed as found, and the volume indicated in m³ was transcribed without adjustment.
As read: 9077.135 m³
